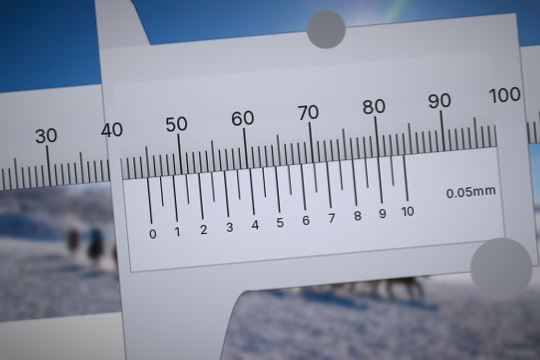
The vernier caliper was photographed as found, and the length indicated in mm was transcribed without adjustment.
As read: 44.8 mm
